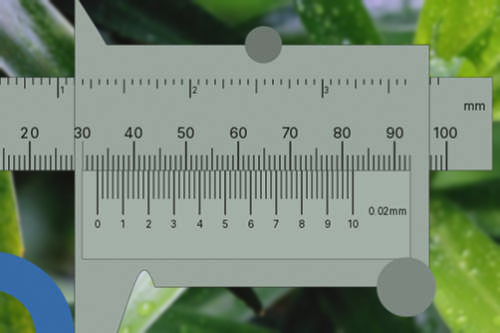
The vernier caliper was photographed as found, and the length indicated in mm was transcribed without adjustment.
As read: 33.0 mm
